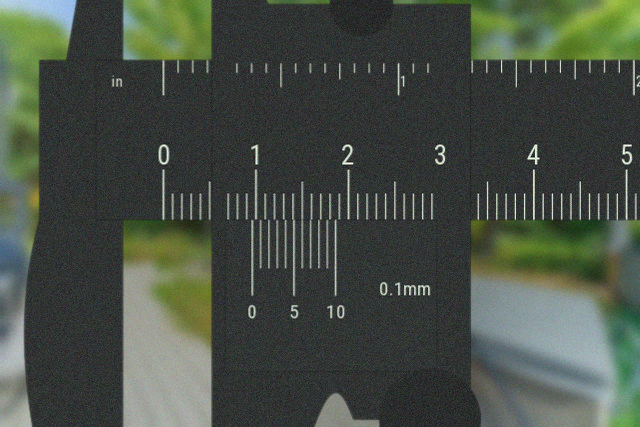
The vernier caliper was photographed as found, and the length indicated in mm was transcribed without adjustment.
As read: 9.6 mm
